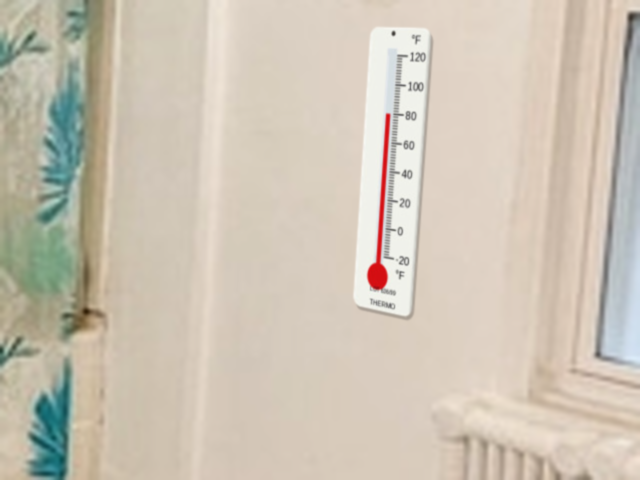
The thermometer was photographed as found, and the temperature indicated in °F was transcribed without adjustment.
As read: 80 °F
